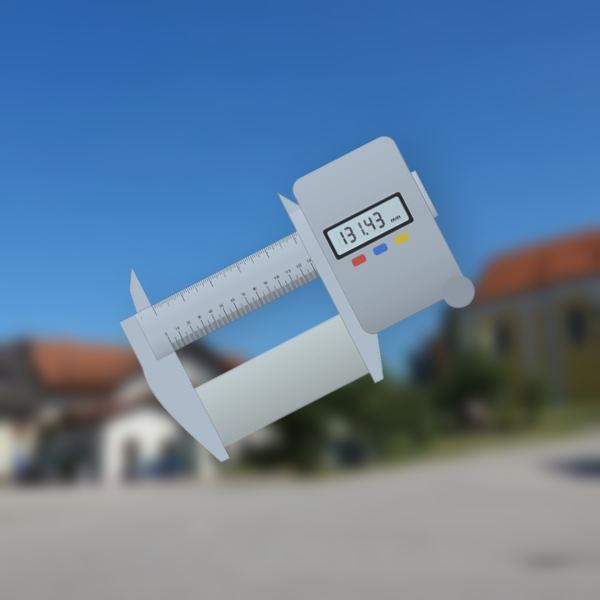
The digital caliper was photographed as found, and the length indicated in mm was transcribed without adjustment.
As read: 131.43 mm
